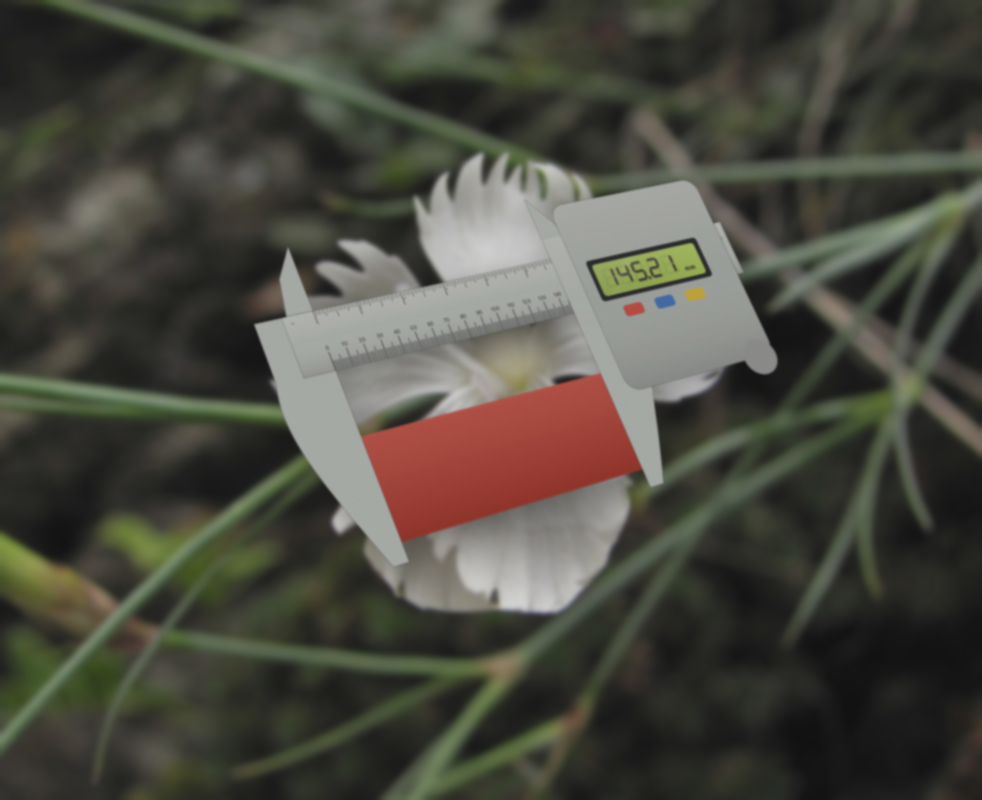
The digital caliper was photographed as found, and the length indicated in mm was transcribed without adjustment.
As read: 145.21 mm
